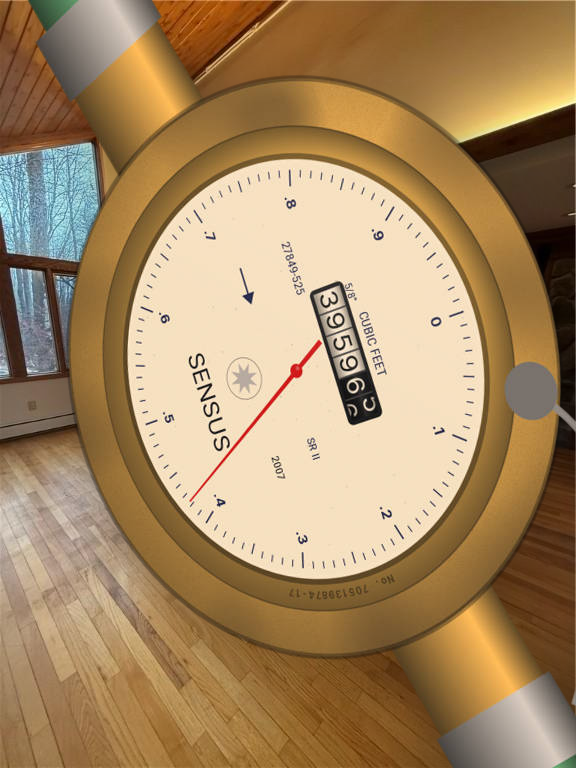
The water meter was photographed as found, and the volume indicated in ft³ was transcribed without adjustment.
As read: 395965.42 ft³
